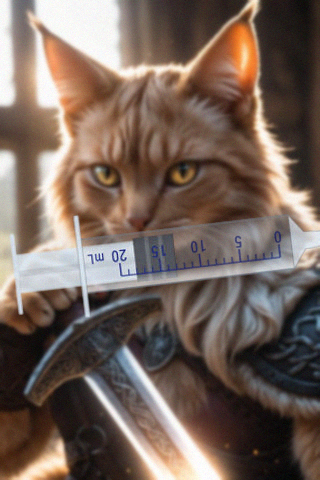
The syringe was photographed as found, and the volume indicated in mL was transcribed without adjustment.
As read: 13 mL
